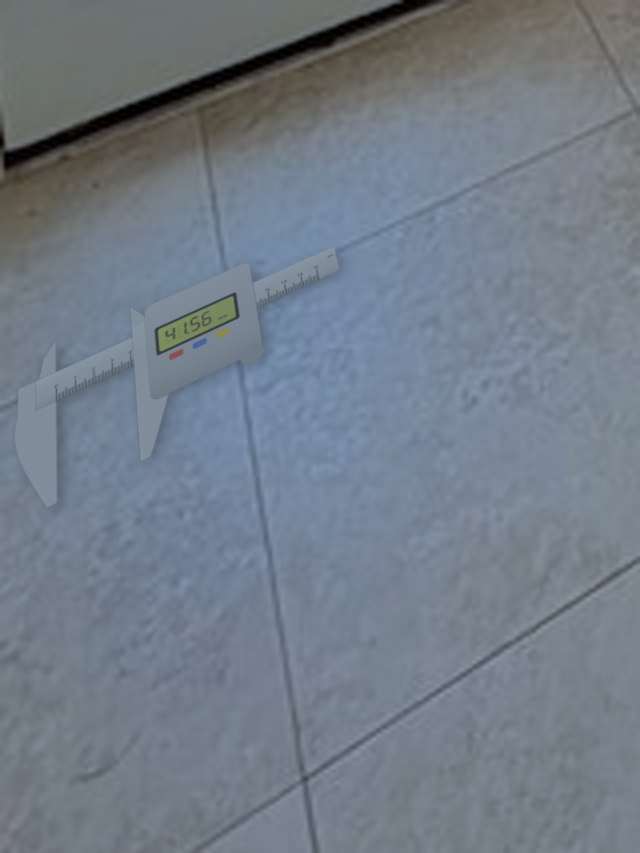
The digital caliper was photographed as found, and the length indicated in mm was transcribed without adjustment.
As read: 41.56 mm
